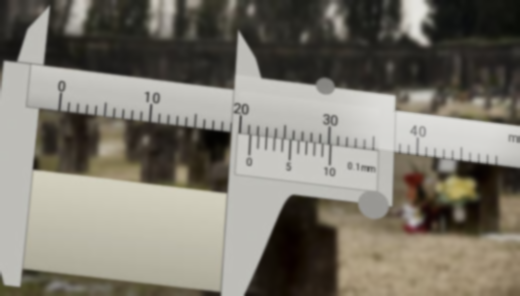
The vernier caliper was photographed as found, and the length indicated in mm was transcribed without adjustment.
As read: 21.2 mm
